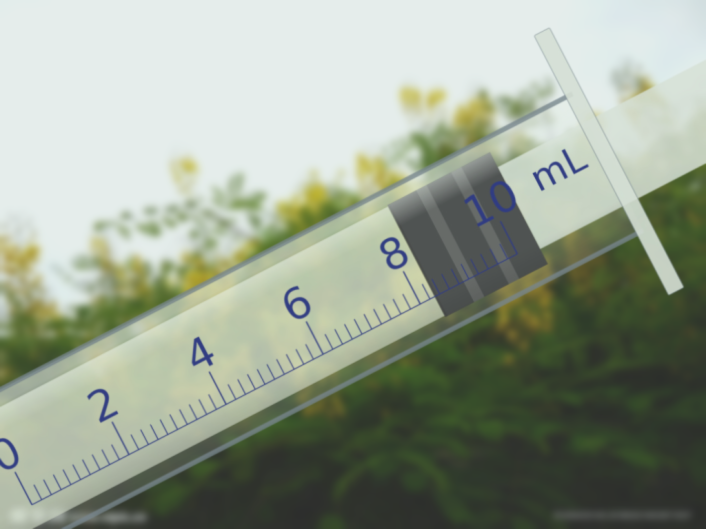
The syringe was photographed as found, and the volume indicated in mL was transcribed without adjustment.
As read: 8.3 mL
